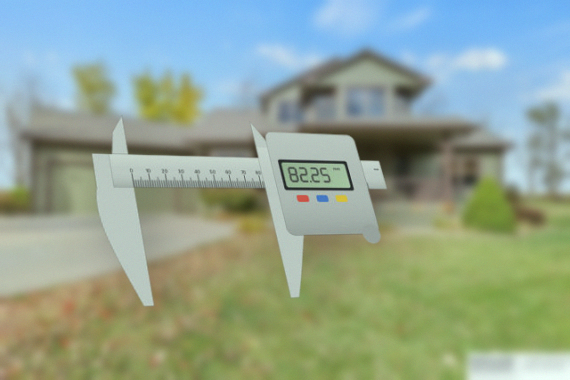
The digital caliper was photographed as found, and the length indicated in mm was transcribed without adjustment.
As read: 82.25 mm
